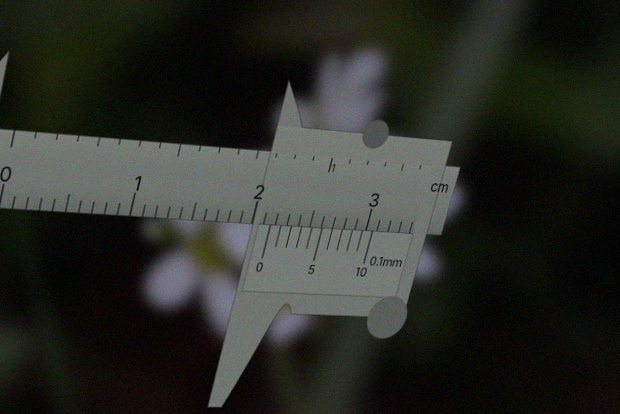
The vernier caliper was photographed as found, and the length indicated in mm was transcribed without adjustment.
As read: 21.6 mm
